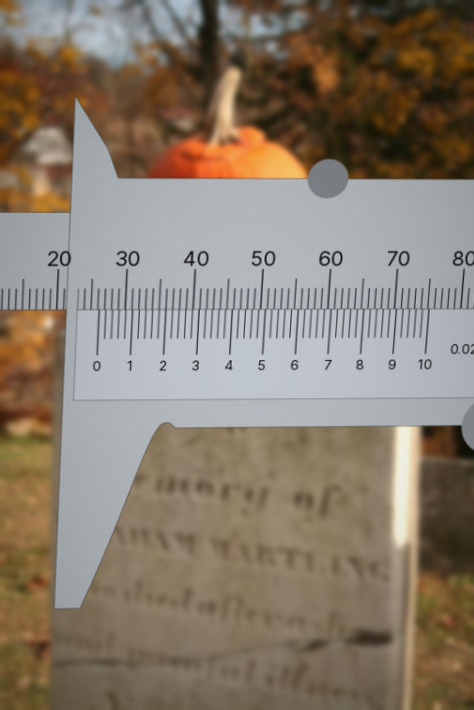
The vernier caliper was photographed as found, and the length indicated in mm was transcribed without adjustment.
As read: 26.2 mm
